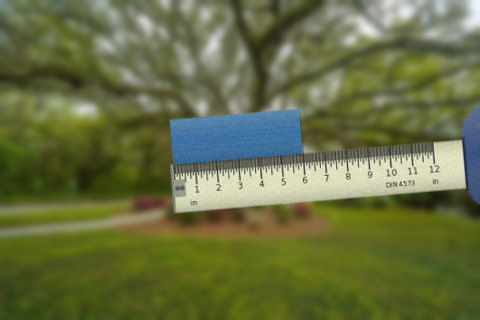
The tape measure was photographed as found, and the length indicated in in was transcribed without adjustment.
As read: 6 in
